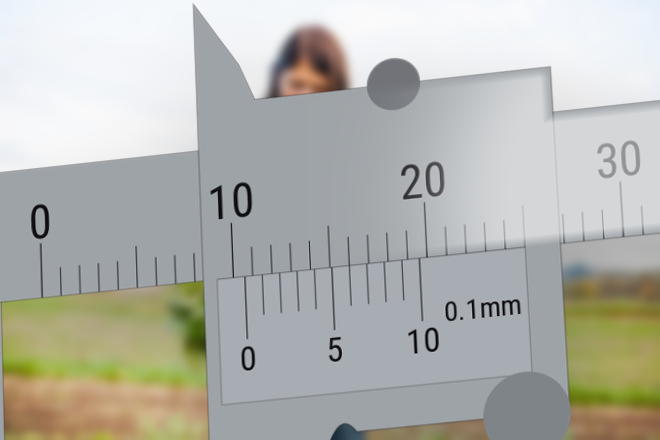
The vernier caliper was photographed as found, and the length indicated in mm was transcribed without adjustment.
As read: 10.6 mm
